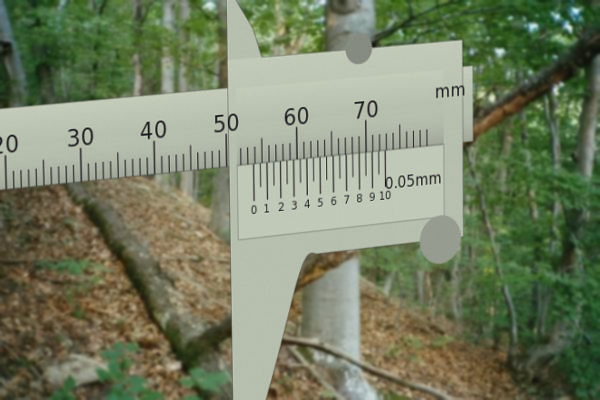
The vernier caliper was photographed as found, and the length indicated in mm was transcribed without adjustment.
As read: 53.8 mm
